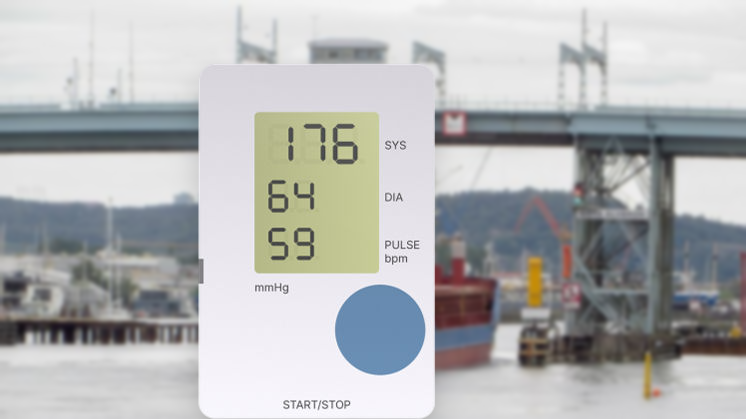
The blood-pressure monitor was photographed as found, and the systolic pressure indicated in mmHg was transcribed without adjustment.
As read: 176 mmHg
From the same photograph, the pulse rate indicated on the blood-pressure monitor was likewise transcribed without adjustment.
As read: 59 bpm
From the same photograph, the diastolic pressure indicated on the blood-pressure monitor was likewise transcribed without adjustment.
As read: 64 mmHg
